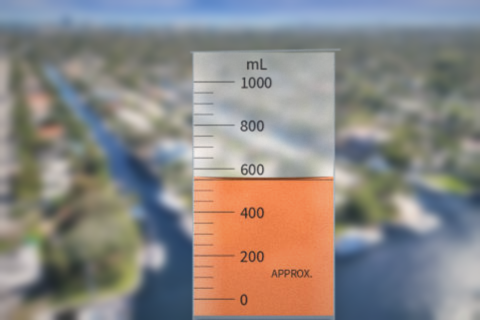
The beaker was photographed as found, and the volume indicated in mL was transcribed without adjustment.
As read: 550 mL
